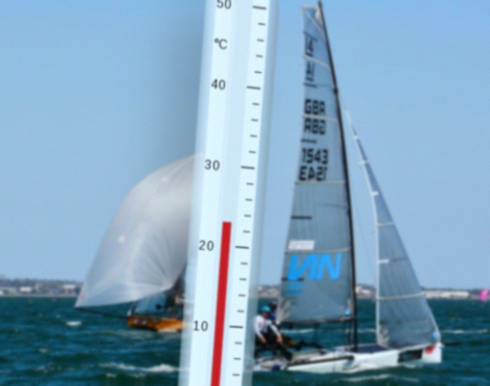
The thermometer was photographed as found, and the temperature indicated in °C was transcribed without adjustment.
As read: 23 °C
